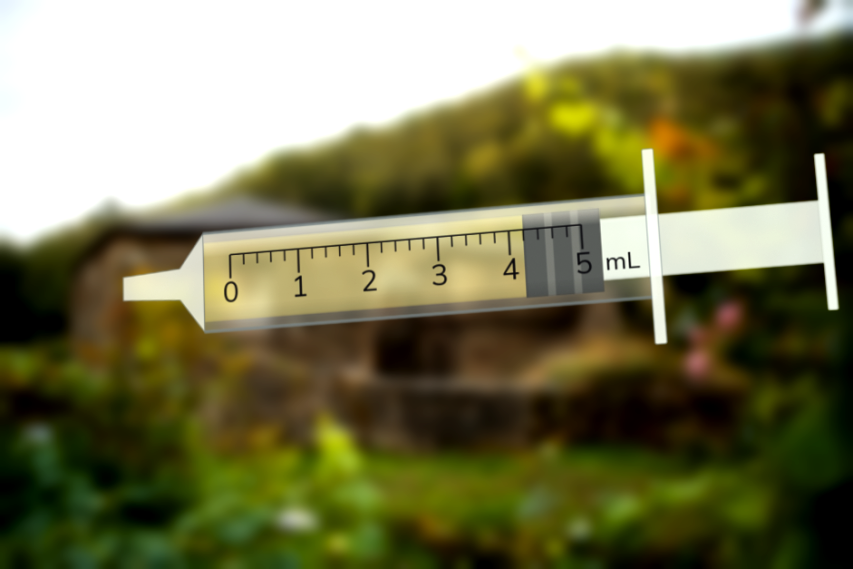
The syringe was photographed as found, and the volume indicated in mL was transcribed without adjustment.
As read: 4.2 mL
